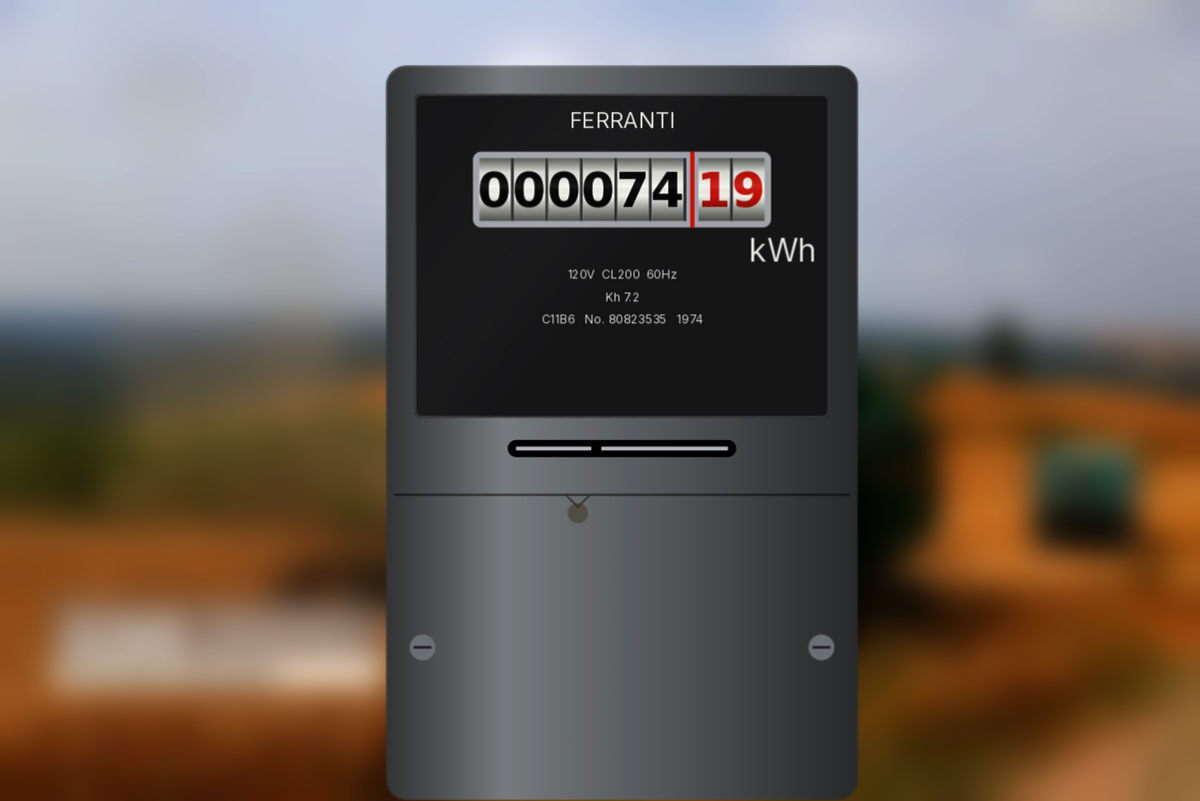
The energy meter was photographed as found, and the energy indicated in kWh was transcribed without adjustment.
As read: 74.19 kWh
